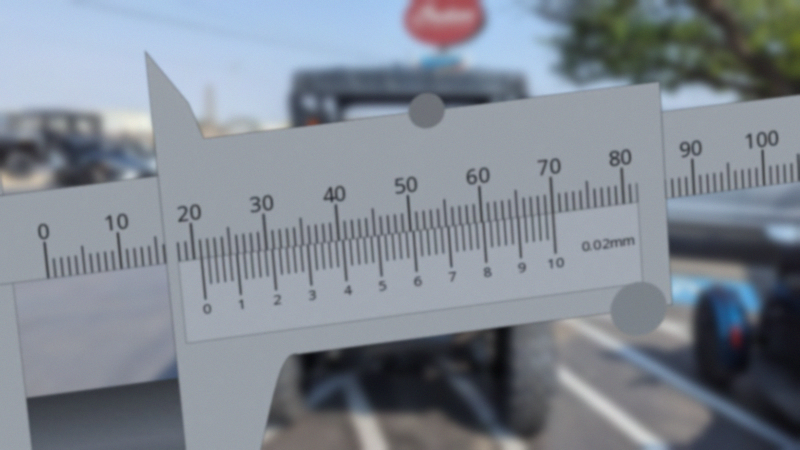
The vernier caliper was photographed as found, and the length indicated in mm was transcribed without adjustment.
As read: 21.0 mm
